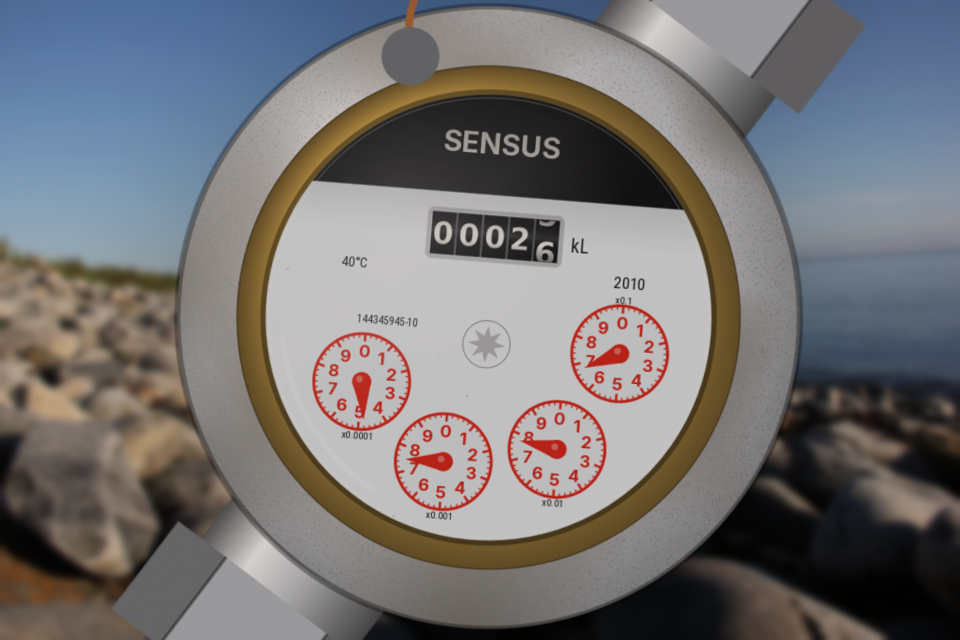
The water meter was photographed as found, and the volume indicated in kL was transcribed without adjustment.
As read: 25.6774 kL
